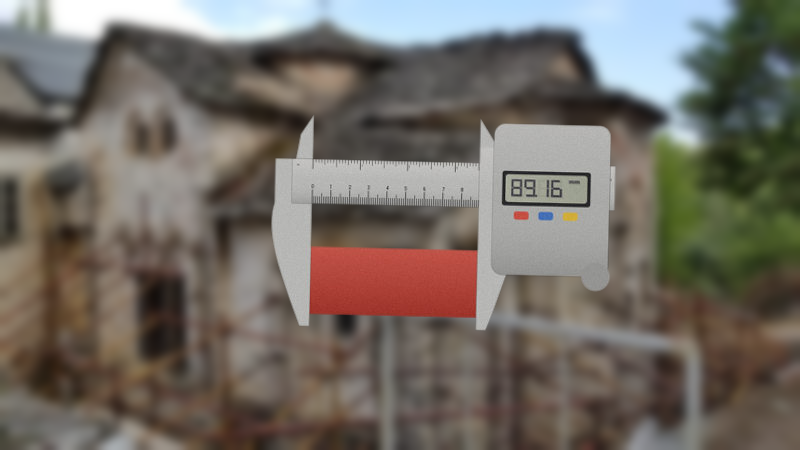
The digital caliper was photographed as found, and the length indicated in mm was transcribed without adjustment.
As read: 89.16 mm
